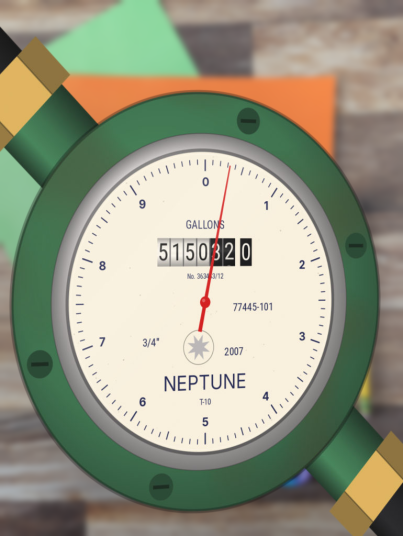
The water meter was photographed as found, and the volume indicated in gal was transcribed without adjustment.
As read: 5150320.3 gal
